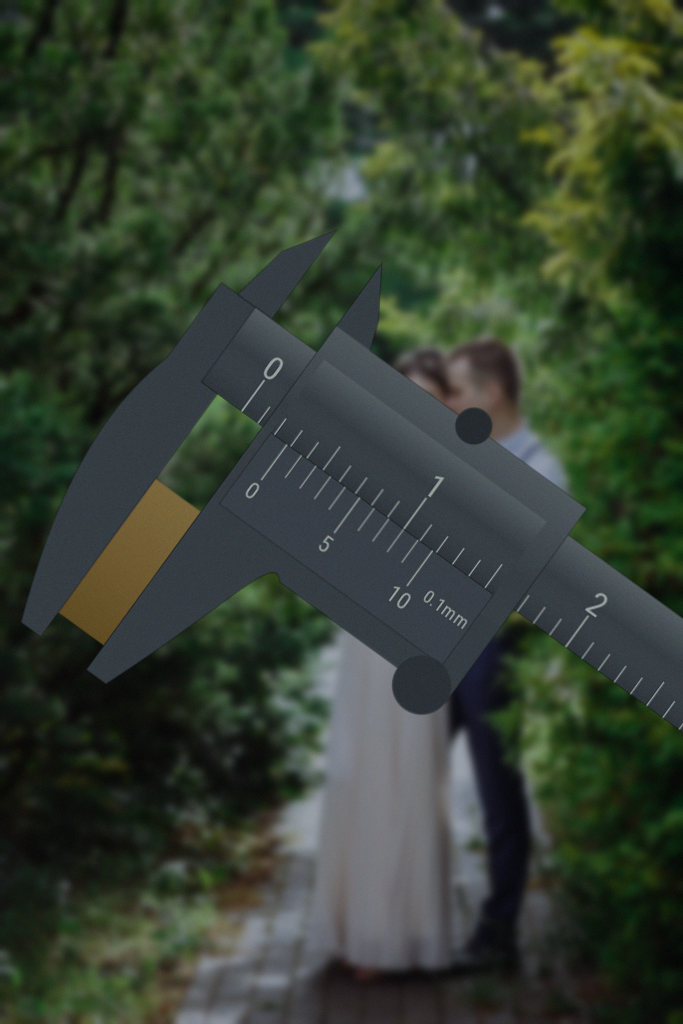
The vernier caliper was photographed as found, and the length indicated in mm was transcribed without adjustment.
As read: 2.8 mm
